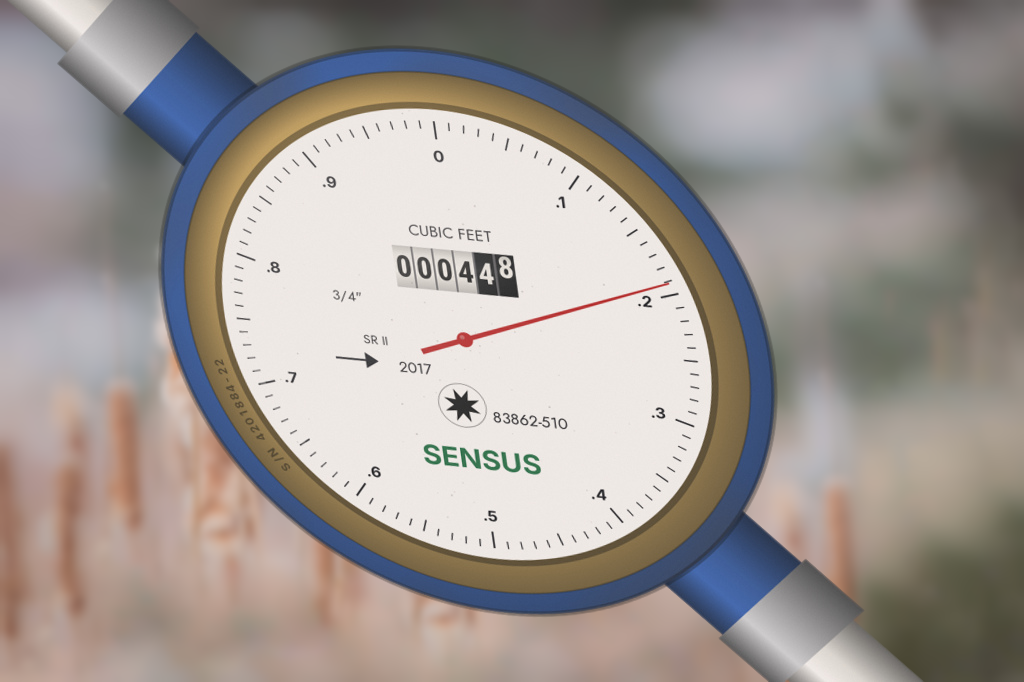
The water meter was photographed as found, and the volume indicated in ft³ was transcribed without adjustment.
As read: 448.19 ft³
